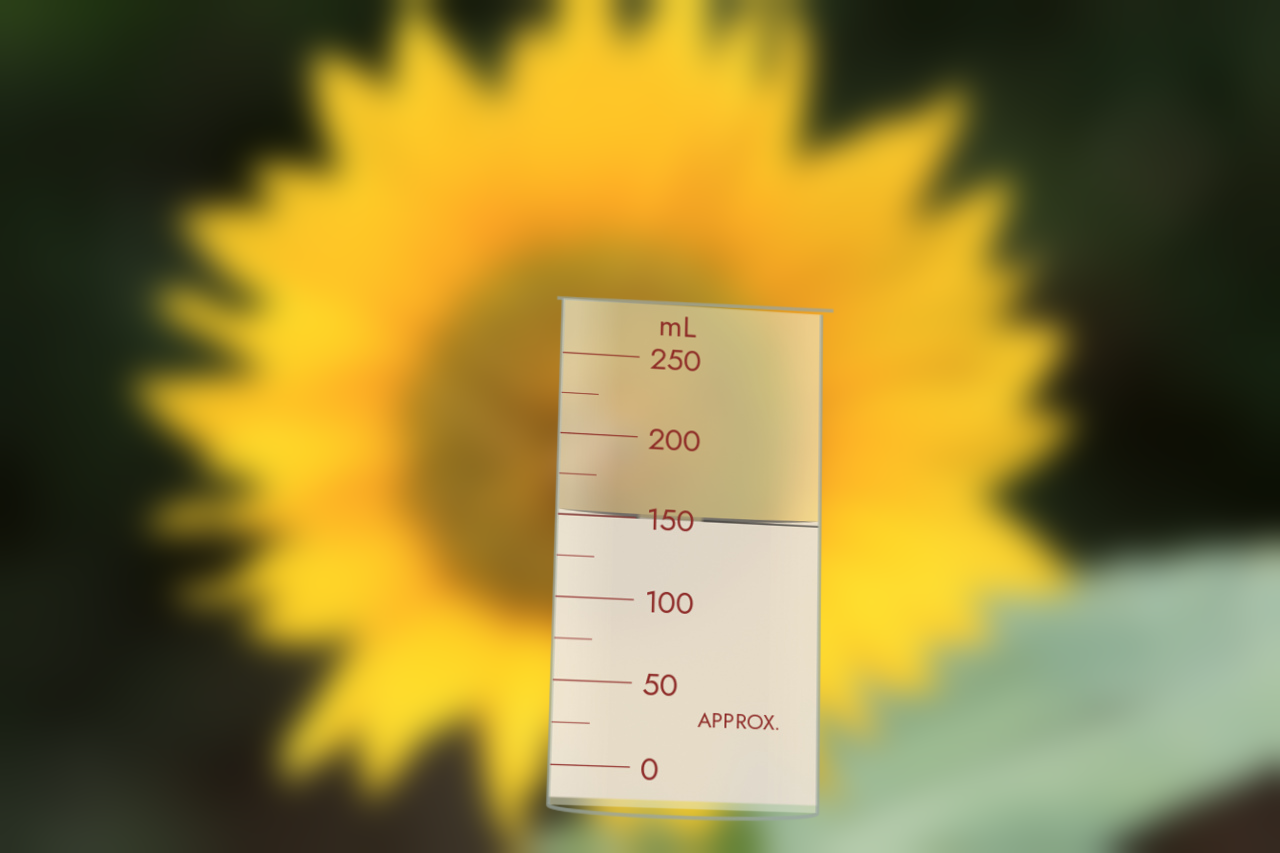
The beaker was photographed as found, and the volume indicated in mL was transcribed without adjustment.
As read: 150 mL
